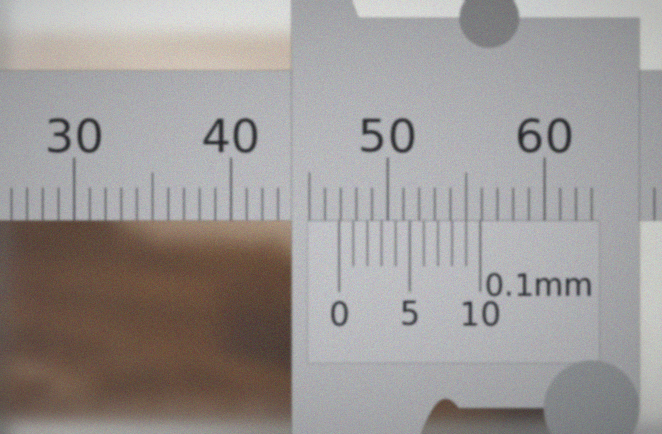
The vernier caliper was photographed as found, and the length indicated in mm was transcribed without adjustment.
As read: 46.9 mm
